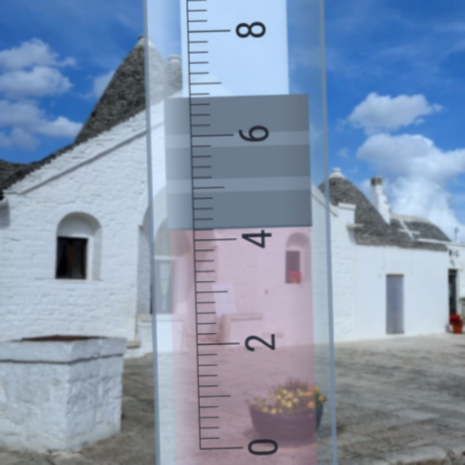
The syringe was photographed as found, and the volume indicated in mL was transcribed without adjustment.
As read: 4.2 mL
